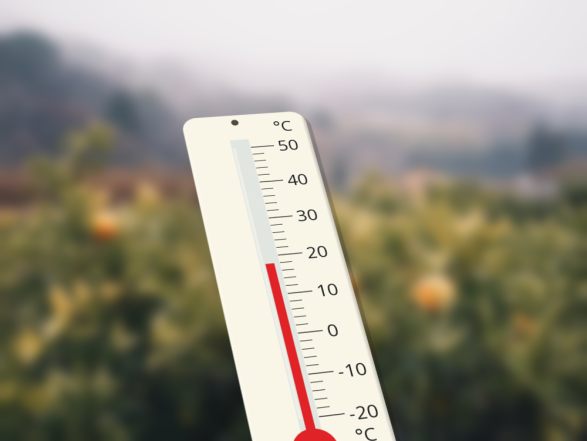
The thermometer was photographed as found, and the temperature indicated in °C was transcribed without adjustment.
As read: 18 °C
